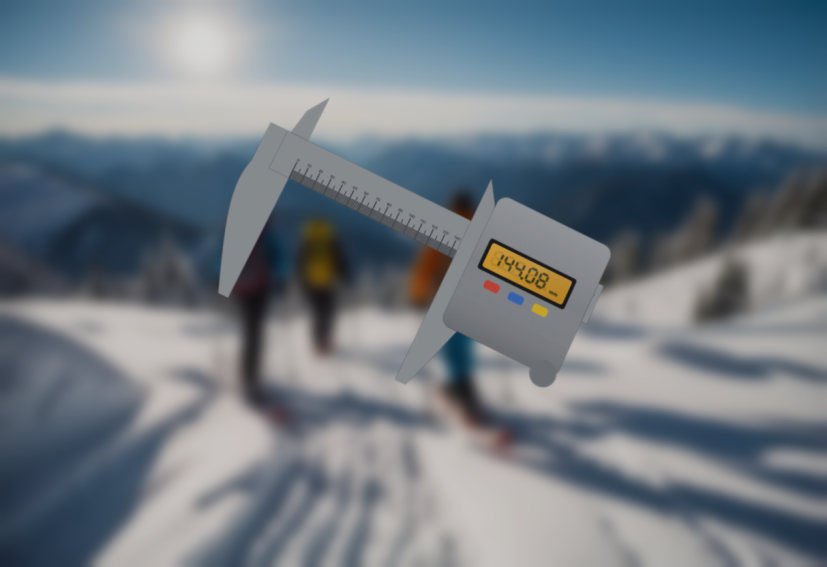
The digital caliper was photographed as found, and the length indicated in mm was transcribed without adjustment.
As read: 144.08 mm
